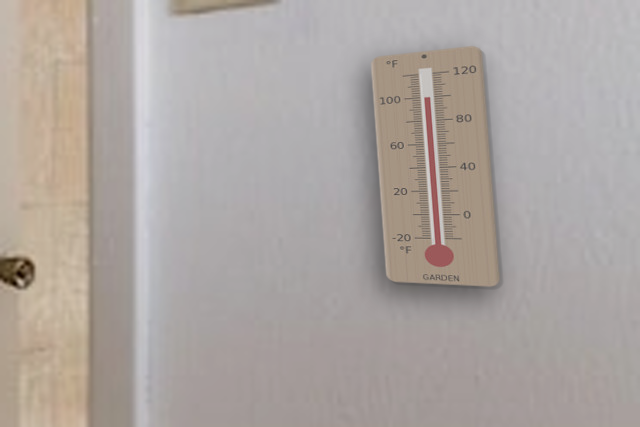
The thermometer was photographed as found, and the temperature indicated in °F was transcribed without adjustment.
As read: 100 °F
